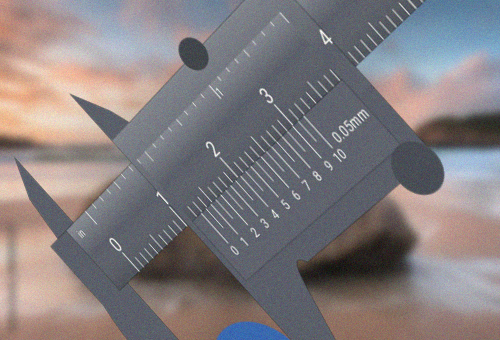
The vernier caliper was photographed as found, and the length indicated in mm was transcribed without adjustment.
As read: 12.8 mm
